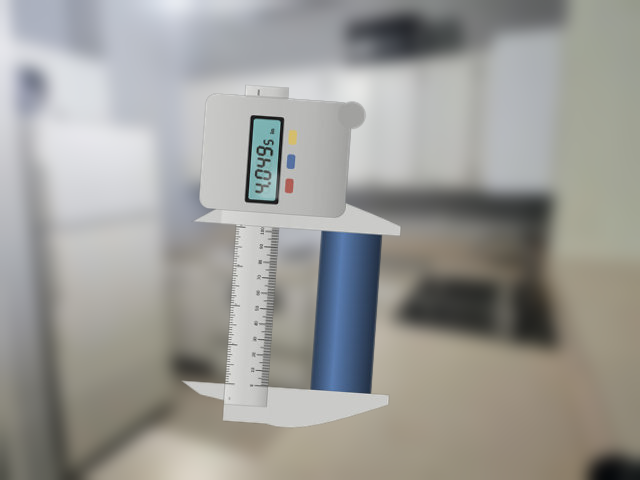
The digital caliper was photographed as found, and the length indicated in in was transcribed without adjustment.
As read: 4.0495 in
